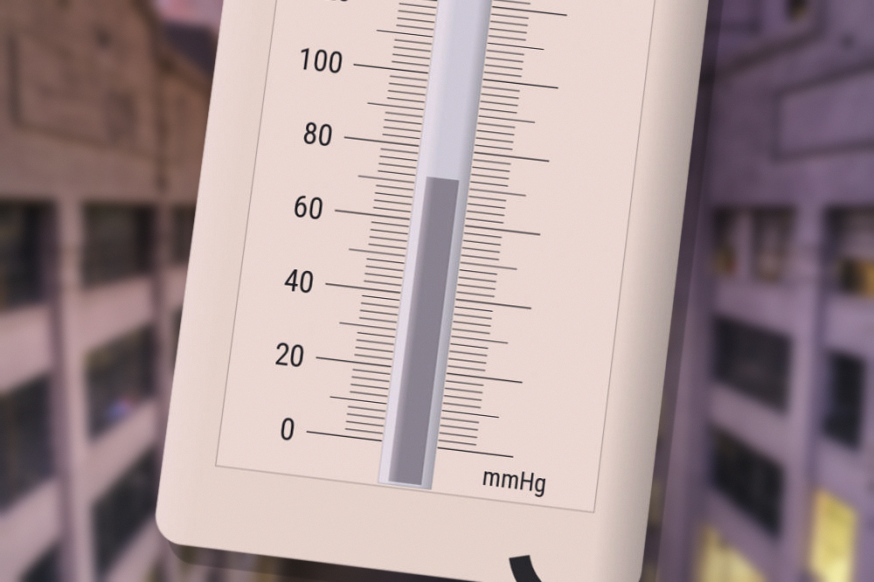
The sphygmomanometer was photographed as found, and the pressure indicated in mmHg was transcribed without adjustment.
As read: 72 mmHg
